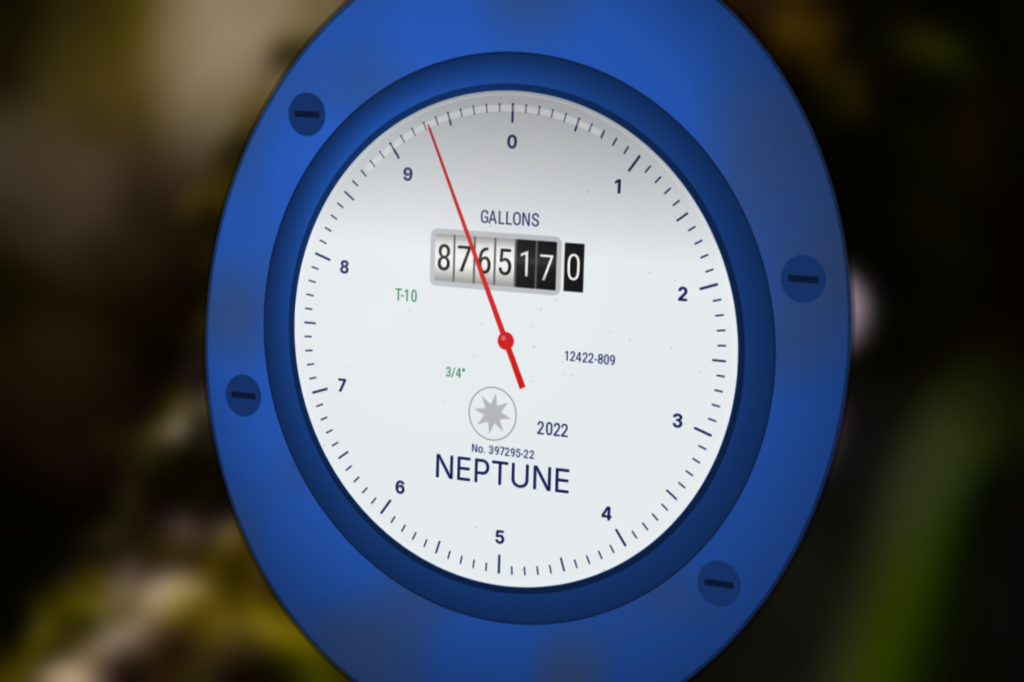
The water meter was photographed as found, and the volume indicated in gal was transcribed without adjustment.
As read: 8765169.3 gal
